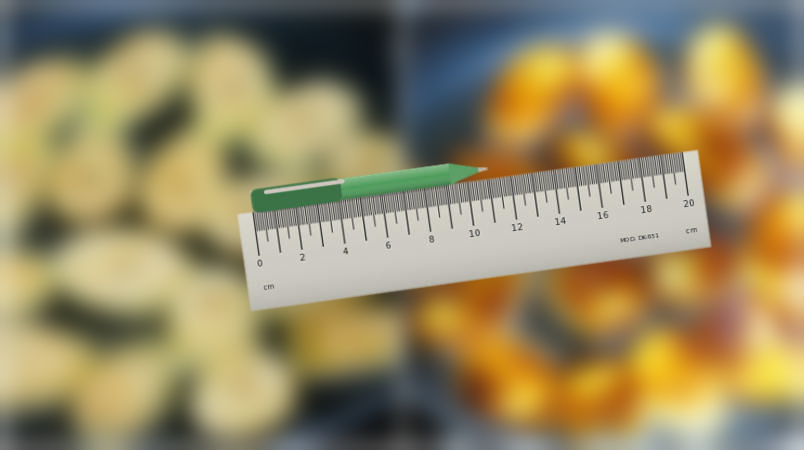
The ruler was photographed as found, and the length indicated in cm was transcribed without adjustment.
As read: 11 cm
